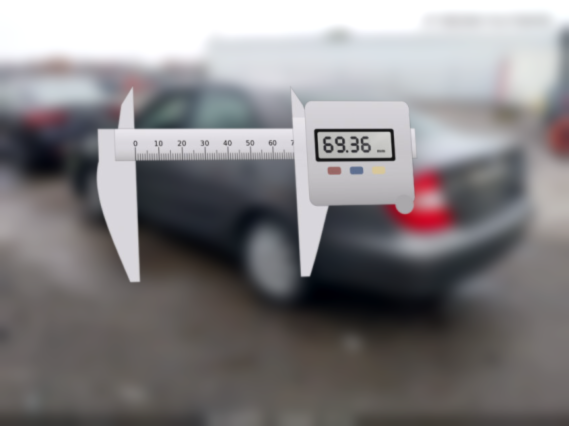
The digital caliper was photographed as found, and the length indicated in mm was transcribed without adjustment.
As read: 69.36 mm
